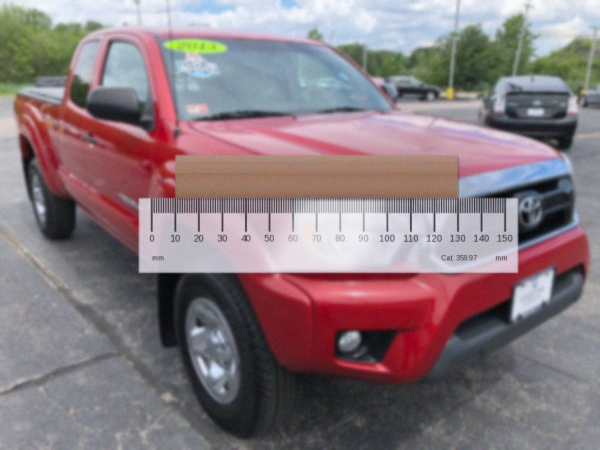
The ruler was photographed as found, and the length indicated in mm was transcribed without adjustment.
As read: 120 mm
